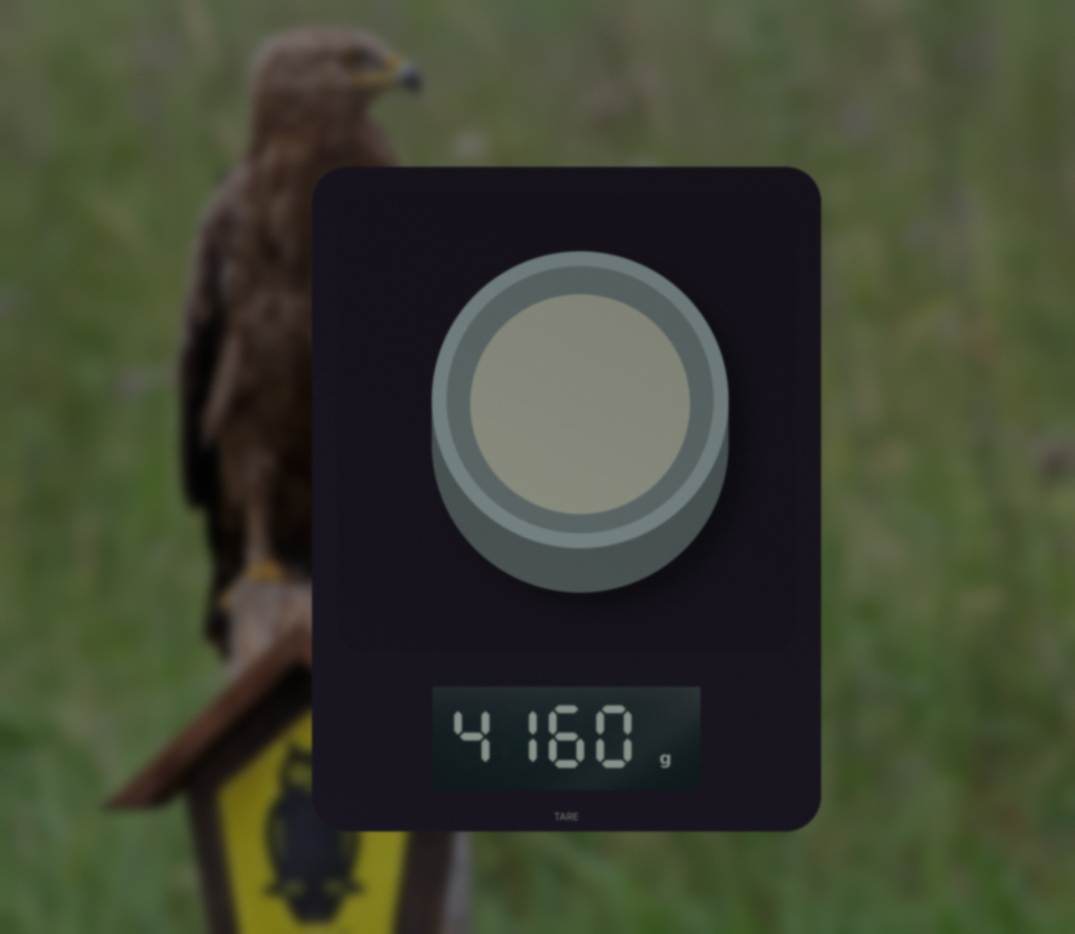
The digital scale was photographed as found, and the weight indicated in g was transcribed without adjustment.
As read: 4160 g
